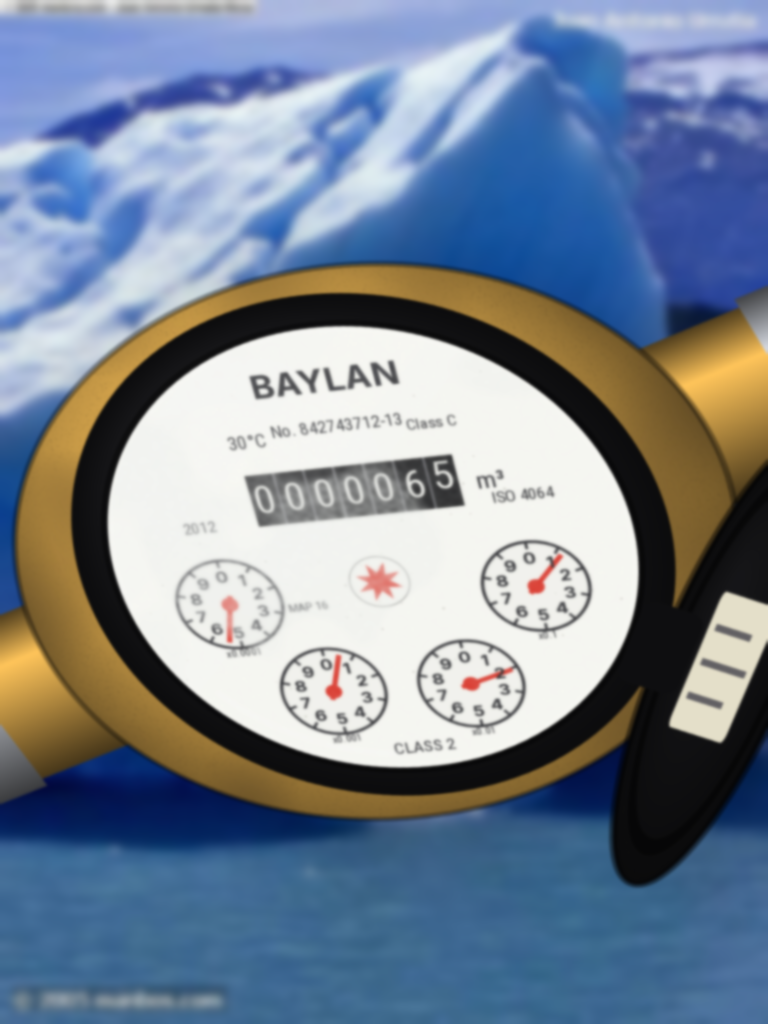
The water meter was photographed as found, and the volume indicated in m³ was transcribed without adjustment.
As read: 65.1205 m³
